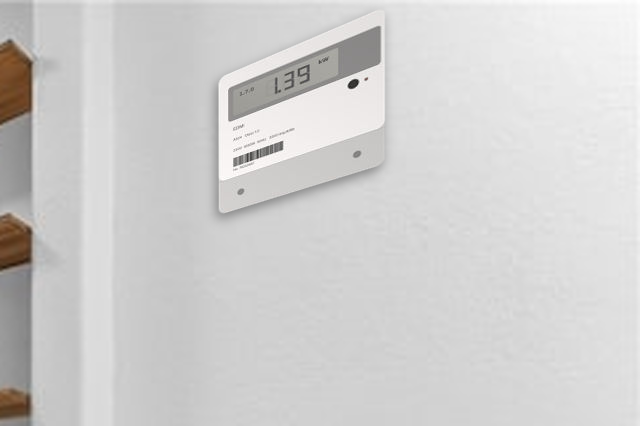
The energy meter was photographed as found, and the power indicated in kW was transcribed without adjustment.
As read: 1.39 kW
